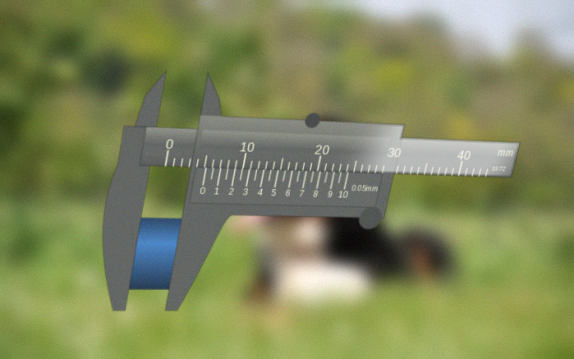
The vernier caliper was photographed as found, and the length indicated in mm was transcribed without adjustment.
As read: 5.2 mm
